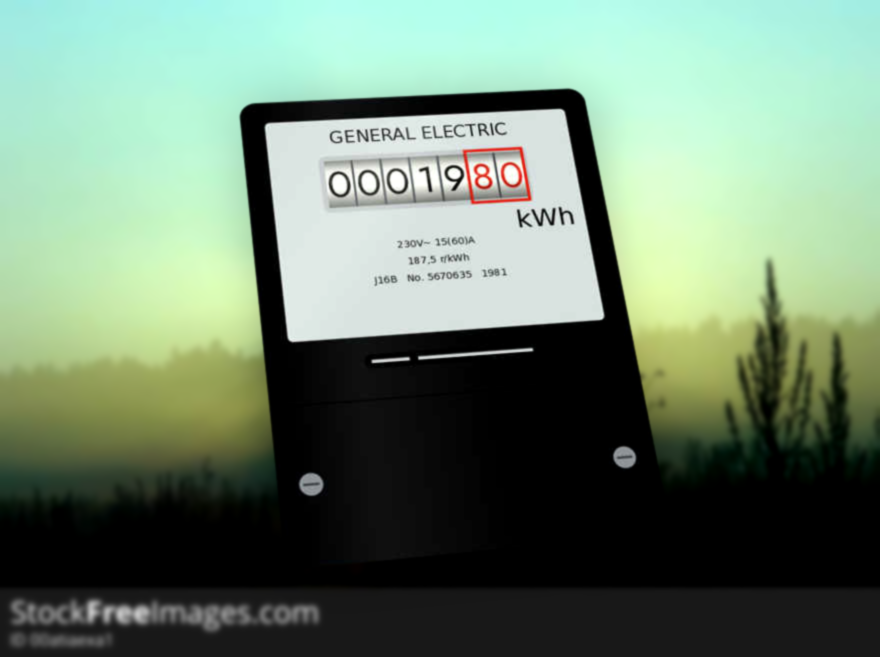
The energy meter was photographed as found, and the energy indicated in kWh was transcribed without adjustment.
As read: 19.80 kWh
